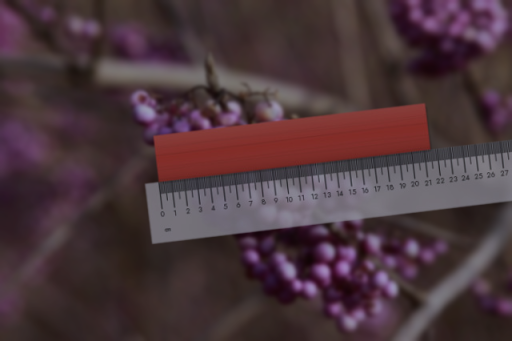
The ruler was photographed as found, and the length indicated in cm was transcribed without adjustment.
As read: 21.5 cm
